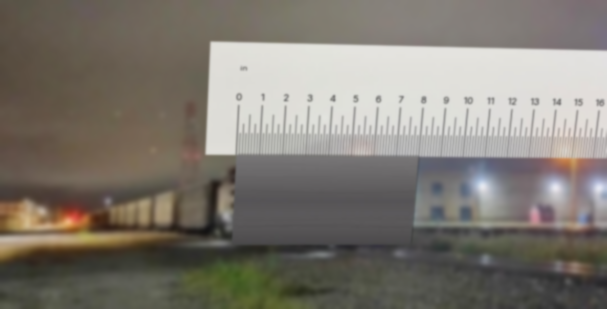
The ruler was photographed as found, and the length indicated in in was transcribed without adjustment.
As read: 8 in
